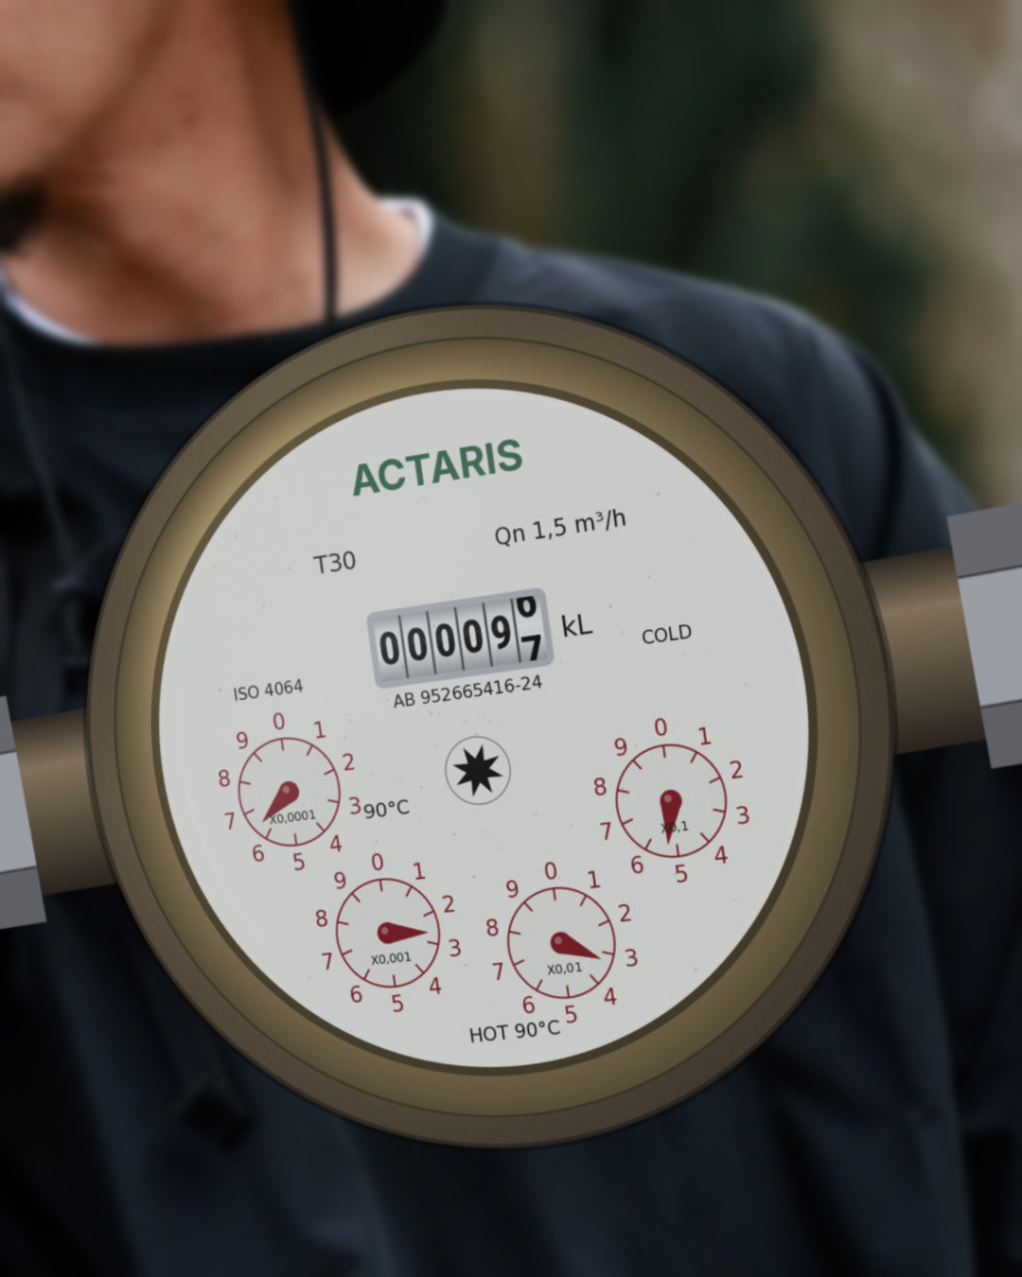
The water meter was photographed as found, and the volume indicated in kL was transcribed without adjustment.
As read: 96.5326 kL
